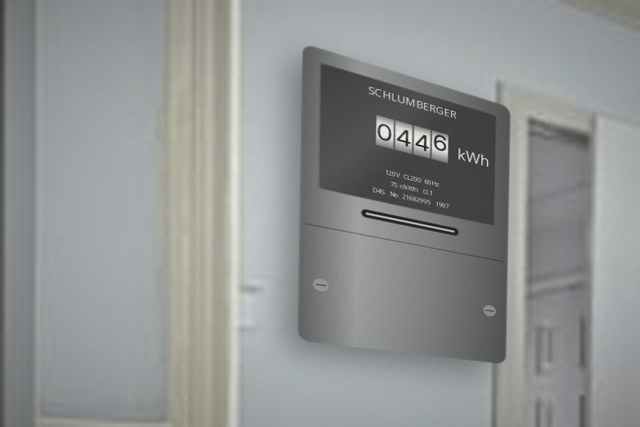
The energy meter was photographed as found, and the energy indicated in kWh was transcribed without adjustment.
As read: 446 kWh
